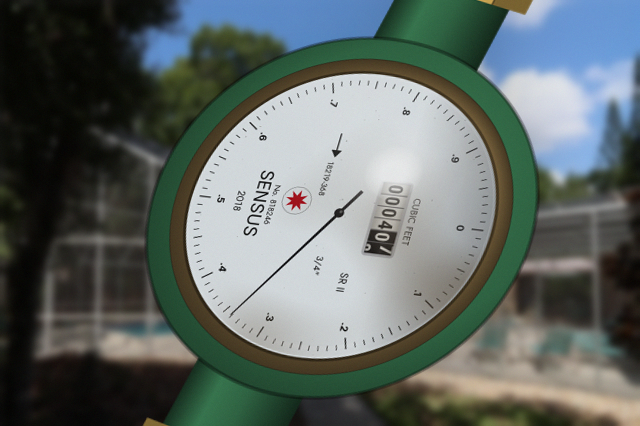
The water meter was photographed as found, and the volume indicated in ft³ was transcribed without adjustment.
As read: 407.34 ft³
